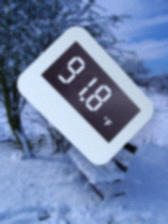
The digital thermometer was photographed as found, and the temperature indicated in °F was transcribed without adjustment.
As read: 91.8 °F
